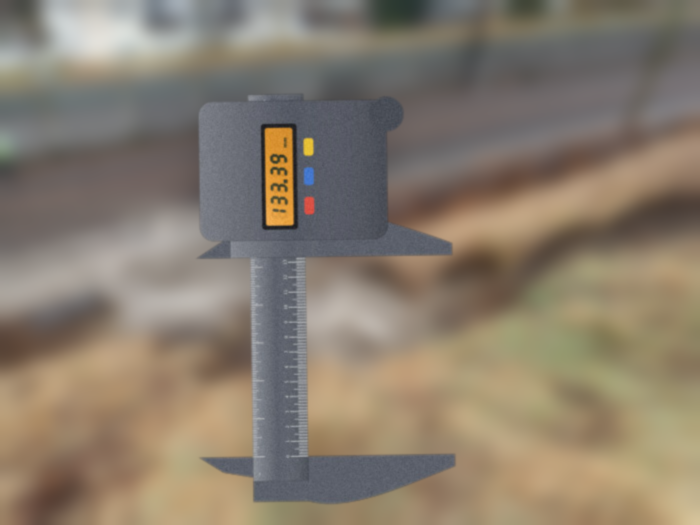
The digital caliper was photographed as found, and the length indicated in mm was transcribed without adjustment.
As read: 133.39 mm
